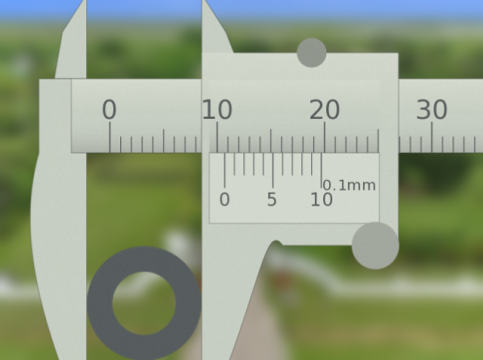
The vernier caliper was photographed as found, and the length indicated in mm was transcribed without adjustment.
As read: 10.7 mm
